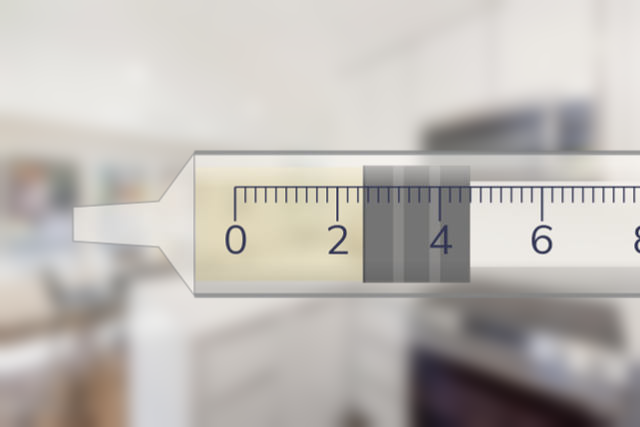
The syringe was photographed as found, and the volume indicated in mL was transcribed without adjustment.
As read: 2.5 mL
